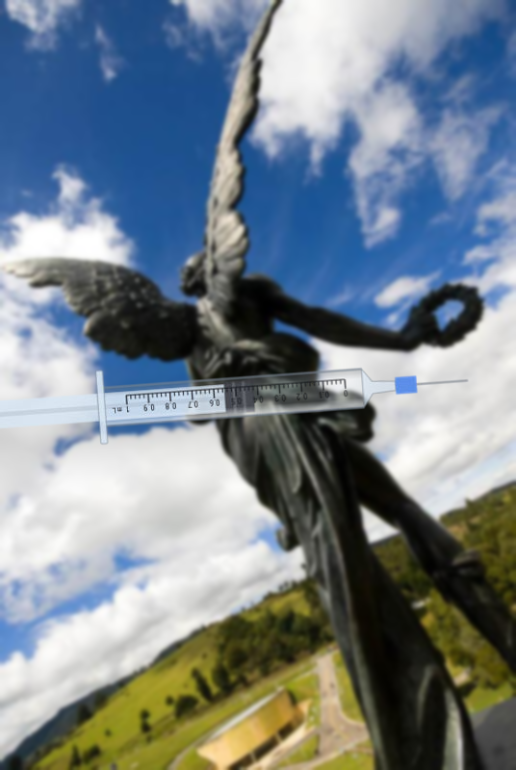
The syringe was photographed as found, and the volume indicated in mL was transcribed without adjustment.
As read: 0.42 mL
